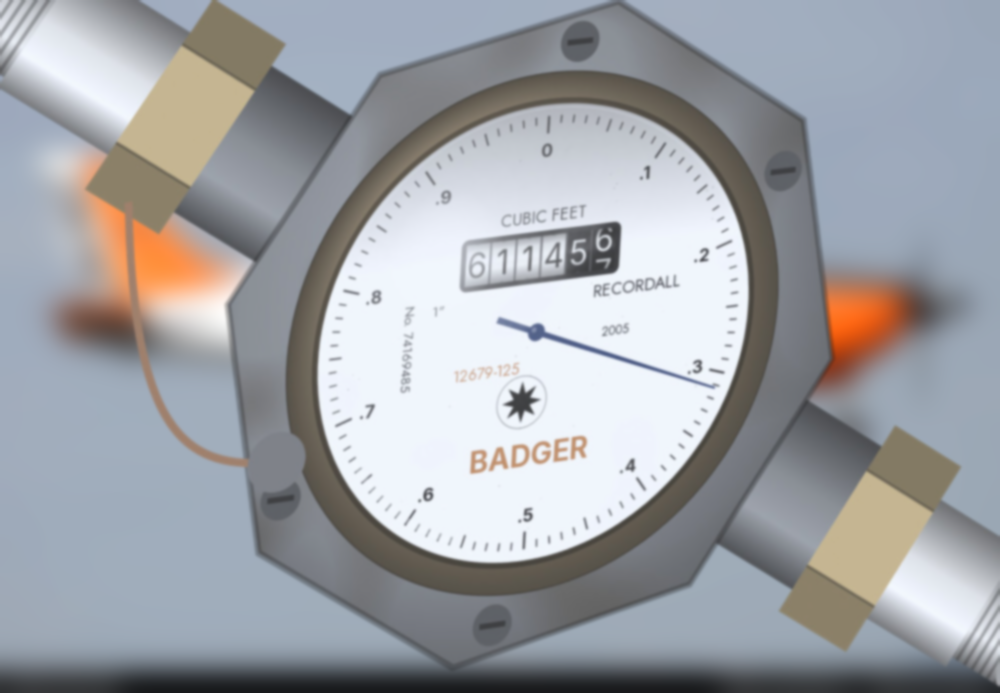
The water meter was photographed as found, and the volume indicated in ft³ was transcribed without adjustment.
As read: 611456.31 ft³
